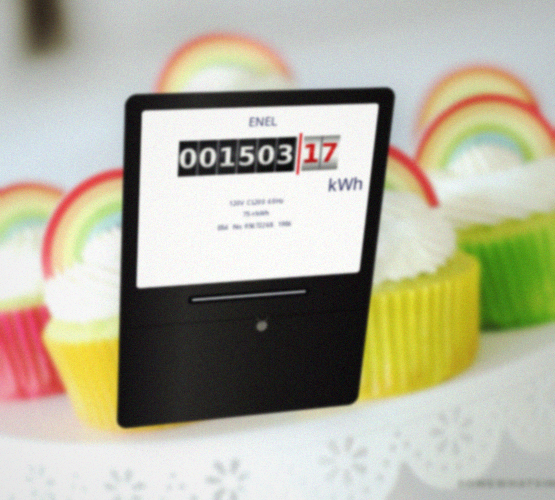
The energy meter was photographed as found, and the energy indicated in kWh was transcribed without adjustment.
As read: 1503.17 kWh
